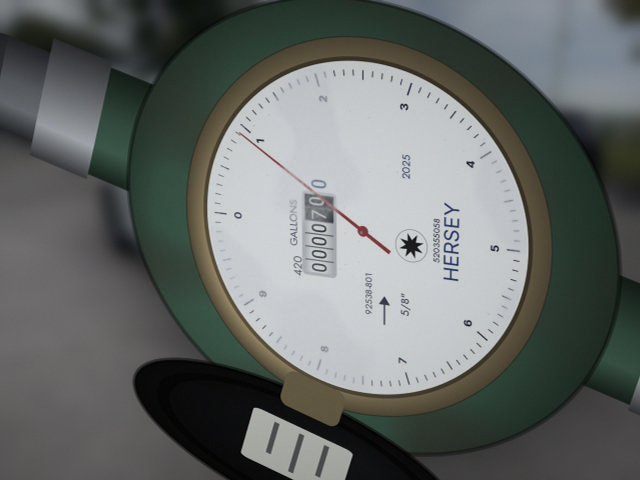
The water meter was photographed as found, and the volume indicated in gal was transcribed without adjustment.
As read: 700.9 gal
